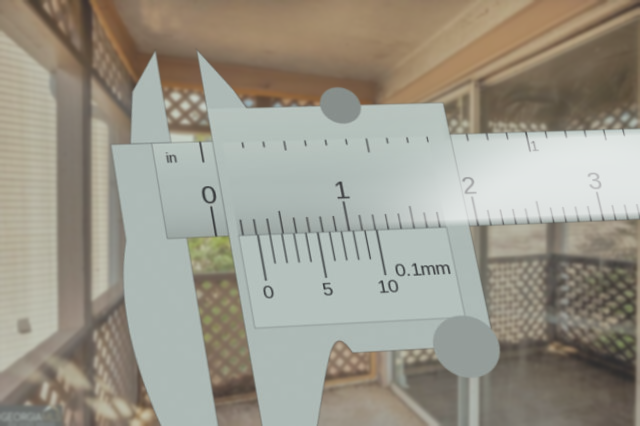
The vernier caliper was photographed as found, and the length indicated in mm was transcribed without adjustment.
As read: 3.1 mm
